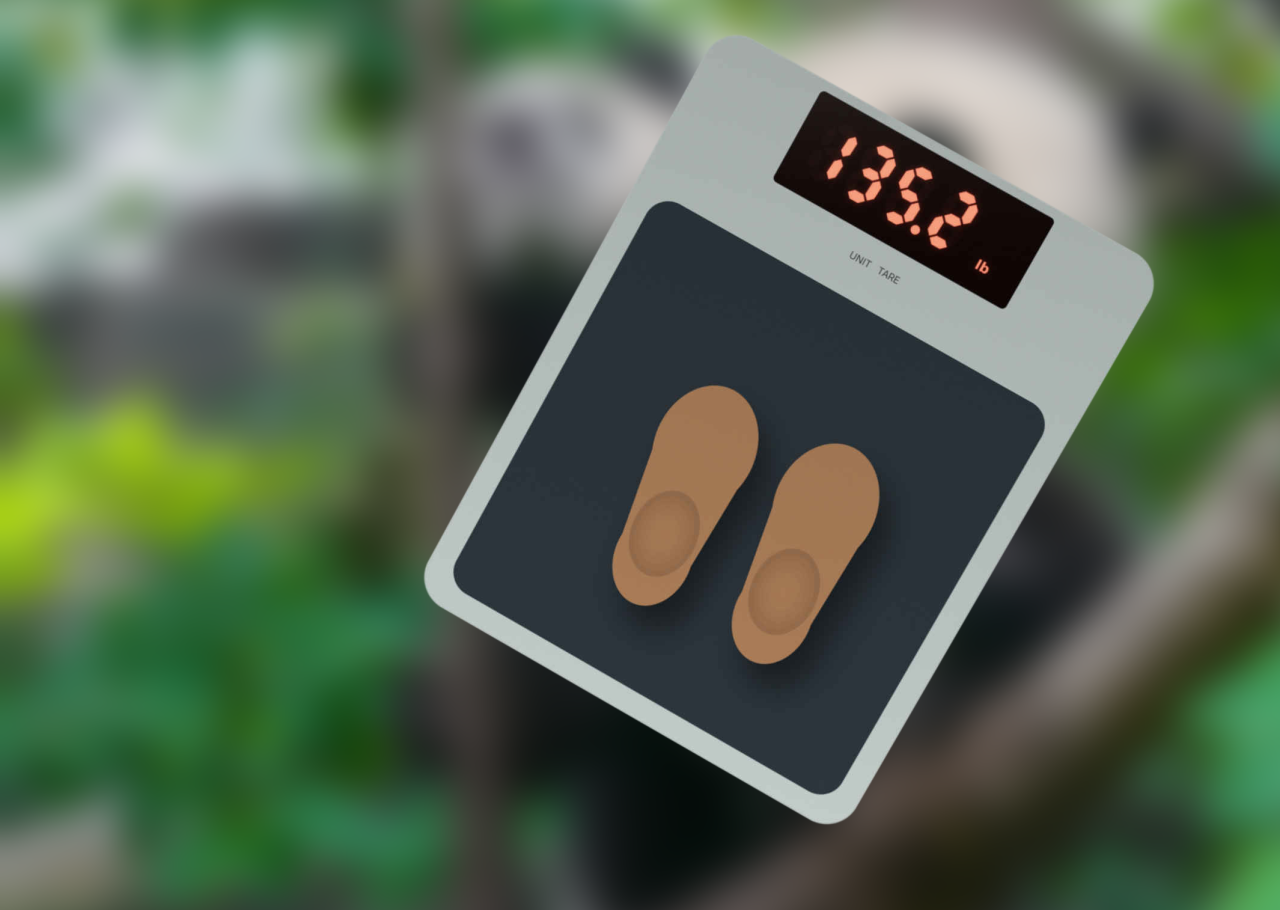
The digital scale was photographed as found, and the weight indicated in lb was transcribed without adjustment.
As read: 135.2 lb
